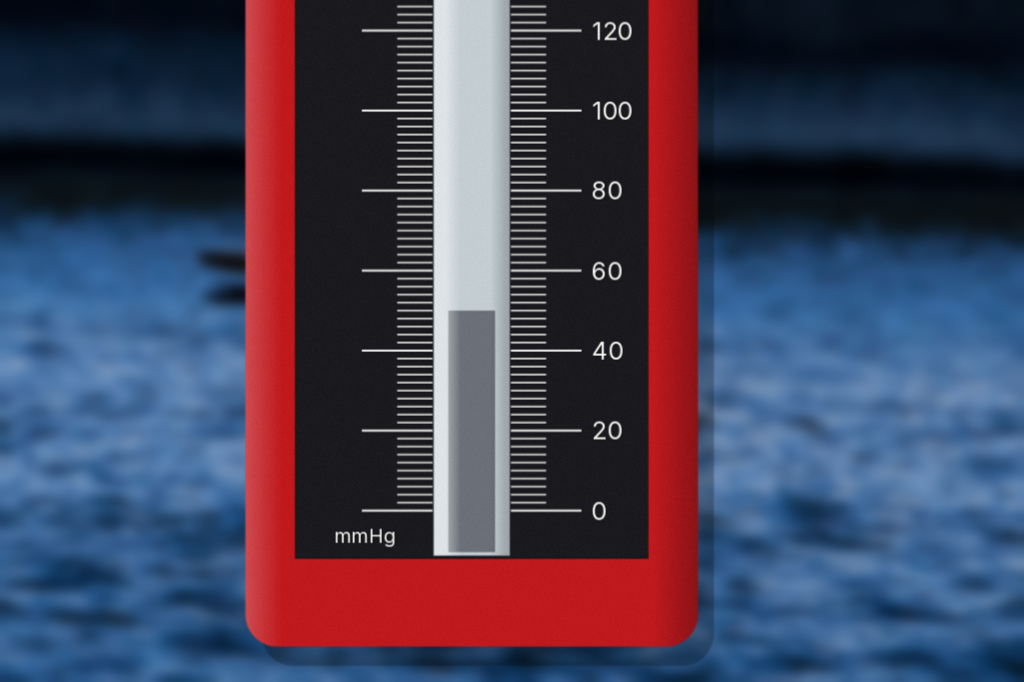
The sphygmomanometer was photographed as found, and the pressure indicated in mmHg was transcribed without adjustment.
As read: 50 mmHg
